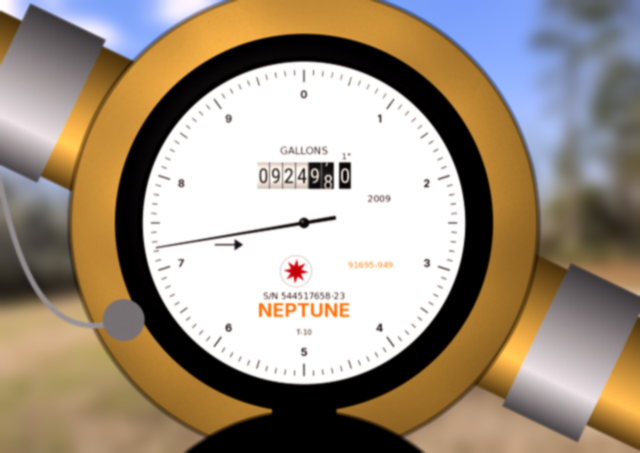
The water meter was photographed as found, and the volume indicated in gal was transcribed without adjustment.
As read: 924977.2 gal
